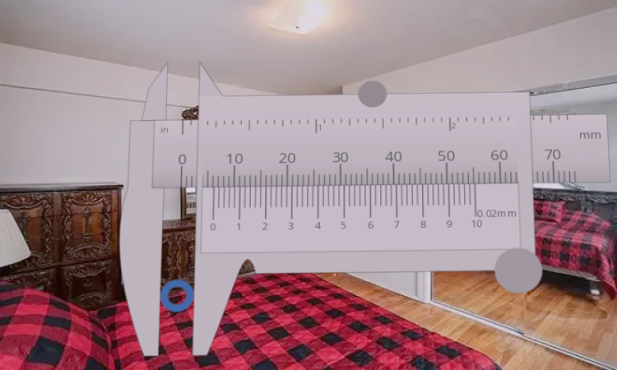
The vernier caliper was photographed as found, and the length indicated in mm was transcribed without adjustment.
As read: 6.2 mm
